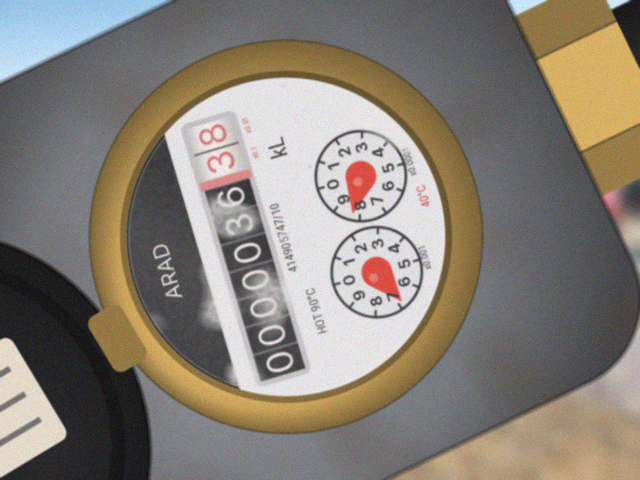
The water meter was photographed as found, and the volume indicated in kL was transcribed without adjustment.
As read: 36.3868 kL
